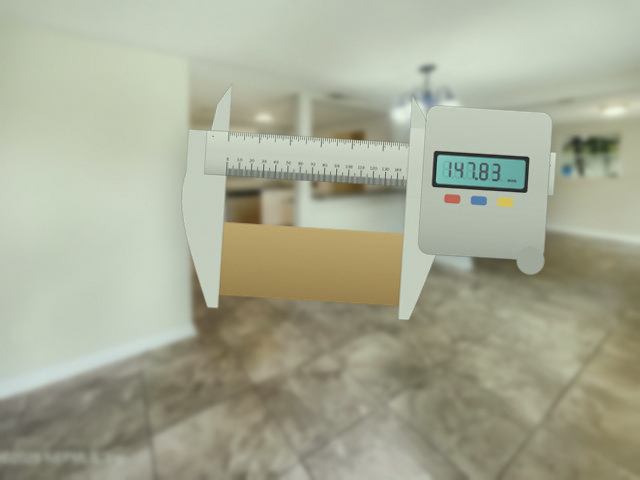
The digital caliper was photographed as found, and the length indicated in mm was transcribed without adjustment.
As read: 147.83 mm
